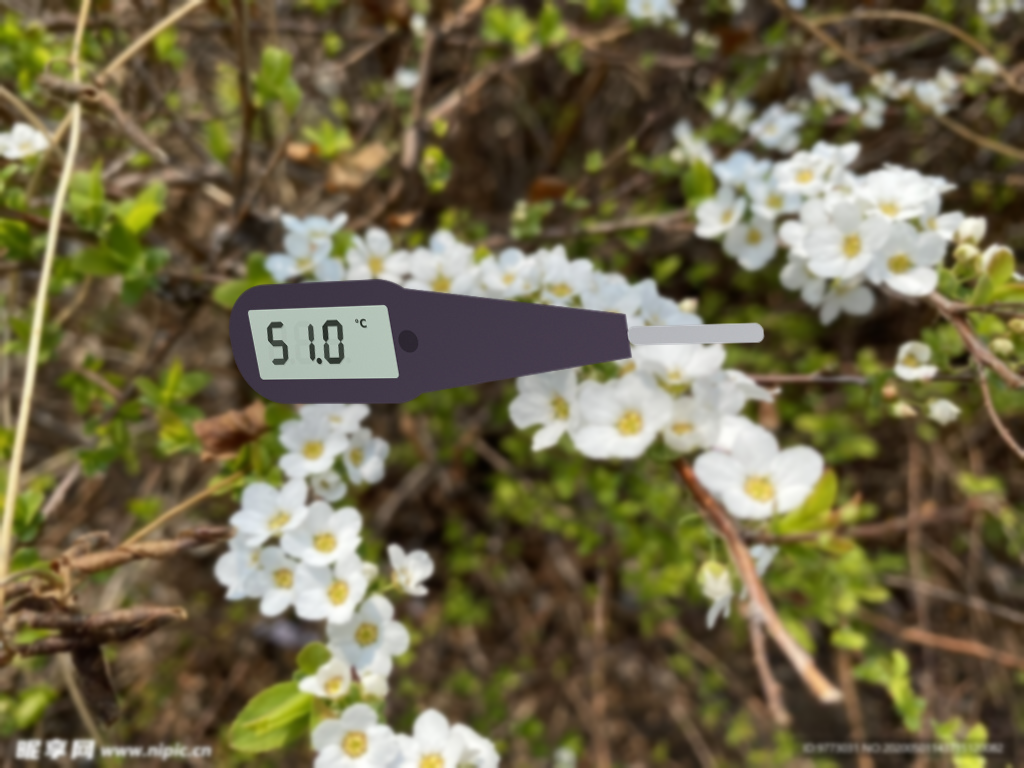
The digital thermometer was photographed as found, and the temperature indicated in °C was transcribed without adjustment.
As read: 51.0 °C
